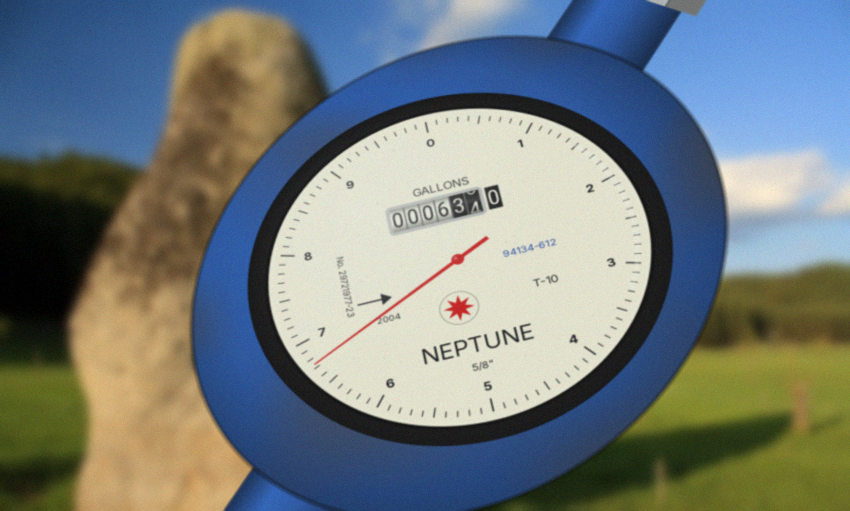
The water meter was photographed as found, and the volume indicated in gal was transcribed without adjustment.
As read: 6336.7 gal
